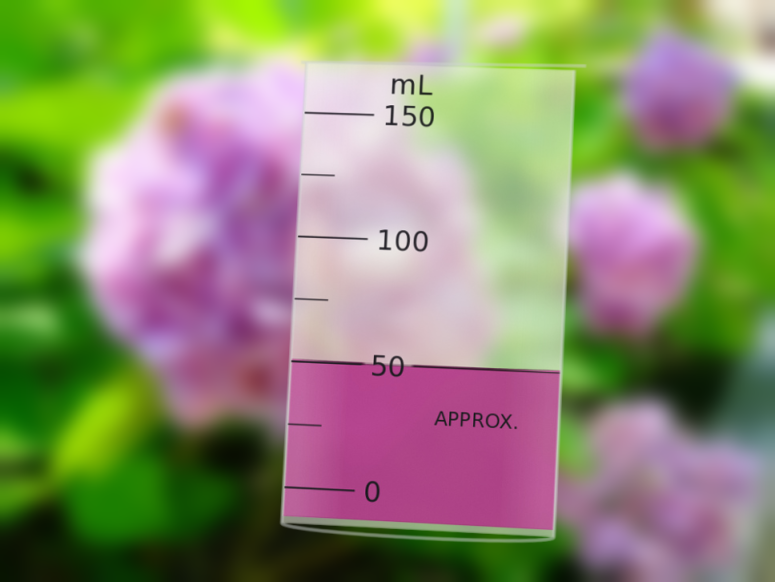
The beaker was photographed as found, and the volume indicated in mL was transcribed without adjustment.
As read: 50 mL
